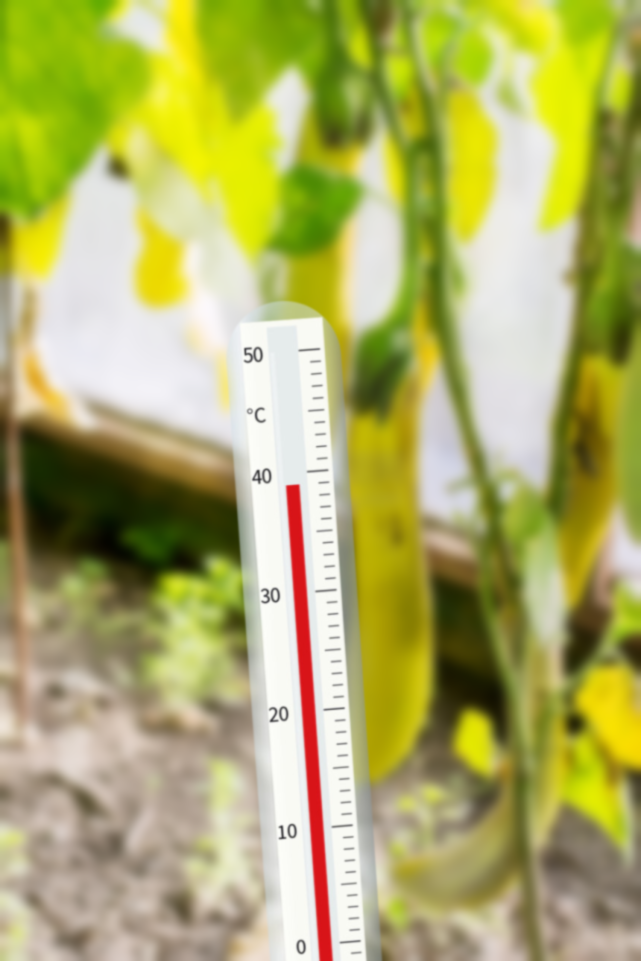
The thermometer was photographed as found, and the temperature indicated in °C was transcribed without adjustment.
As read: 39 °C
